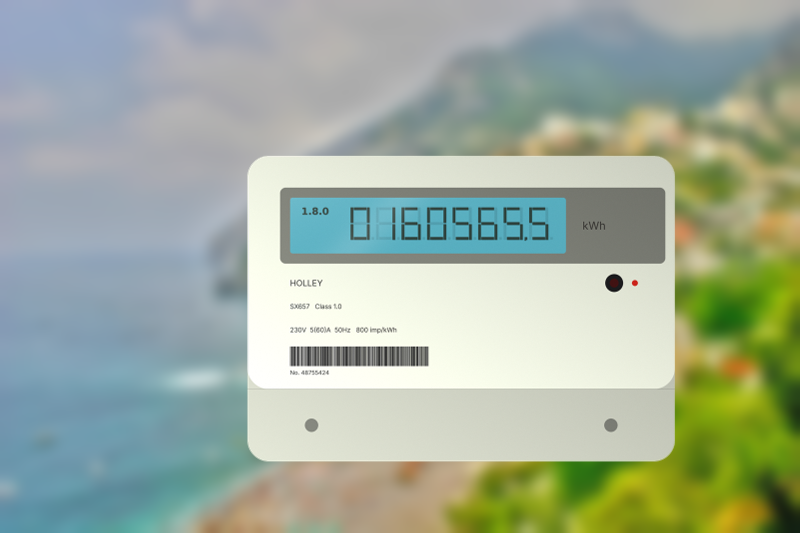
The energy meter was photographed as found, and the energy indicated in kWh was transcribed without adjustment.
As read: 160565.5 kWh
